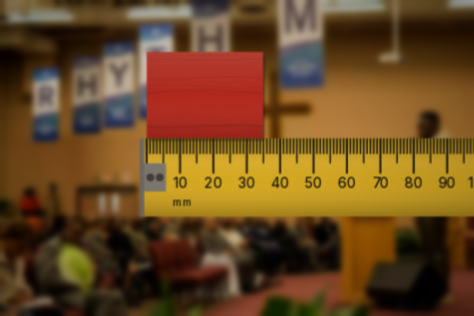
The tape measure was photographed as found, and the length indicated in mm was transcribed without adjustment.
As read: 35 mm
